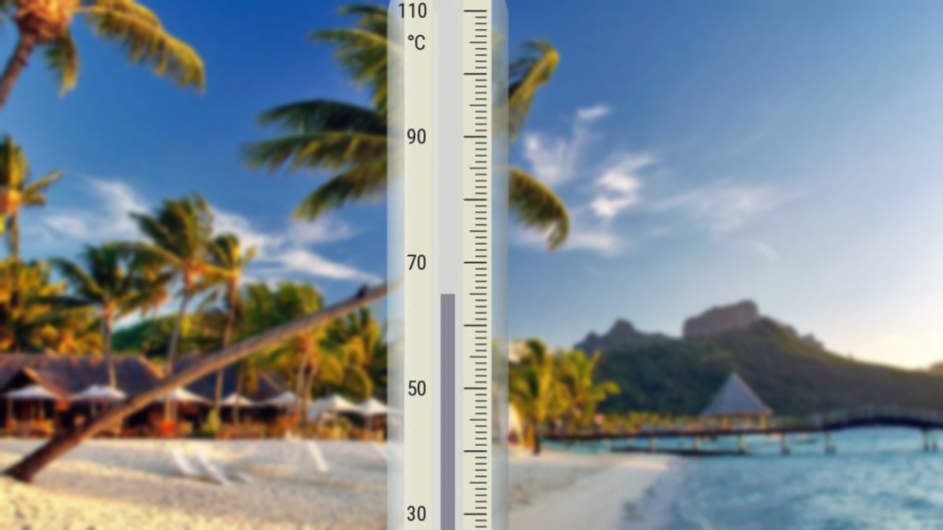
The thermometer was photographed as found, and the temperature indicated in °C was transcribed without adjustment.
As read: 65 °C
